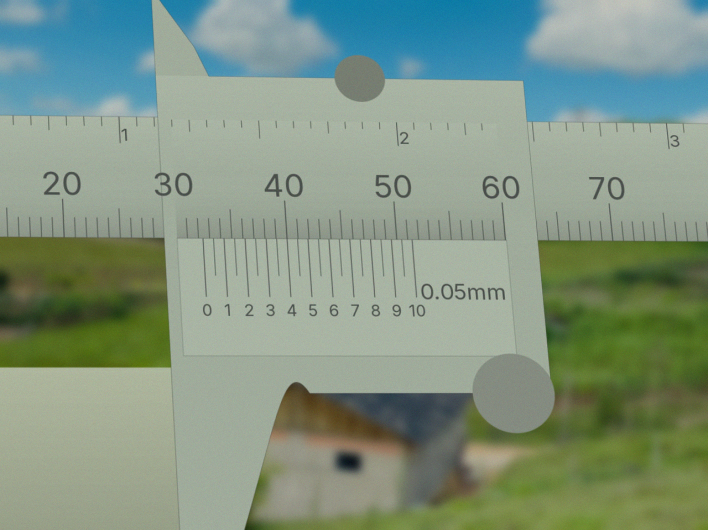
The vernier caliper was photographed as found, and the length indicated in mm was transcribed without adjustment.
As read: 32.4 mm
